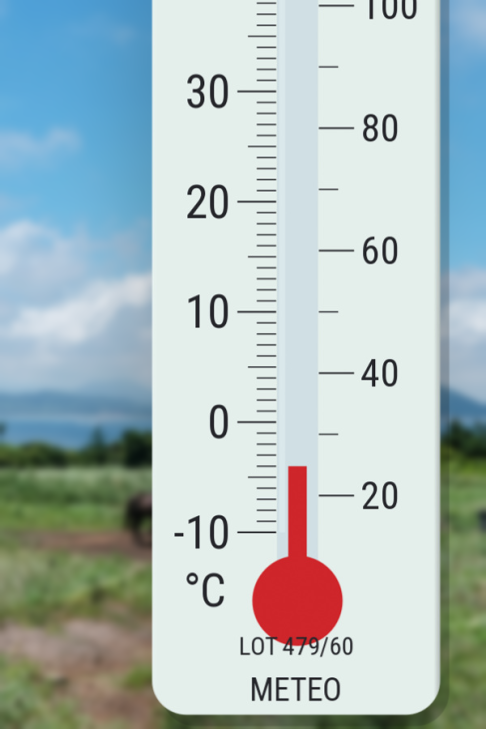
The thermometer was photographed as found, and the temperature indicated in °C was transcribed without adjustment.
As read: -4 °C
